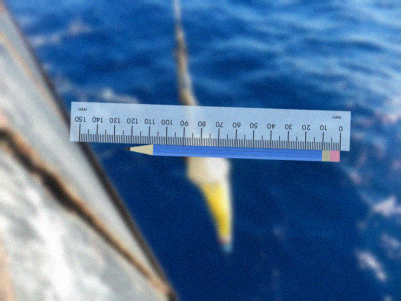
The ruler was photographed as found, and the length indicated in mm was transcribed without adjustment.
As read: 125 mm
